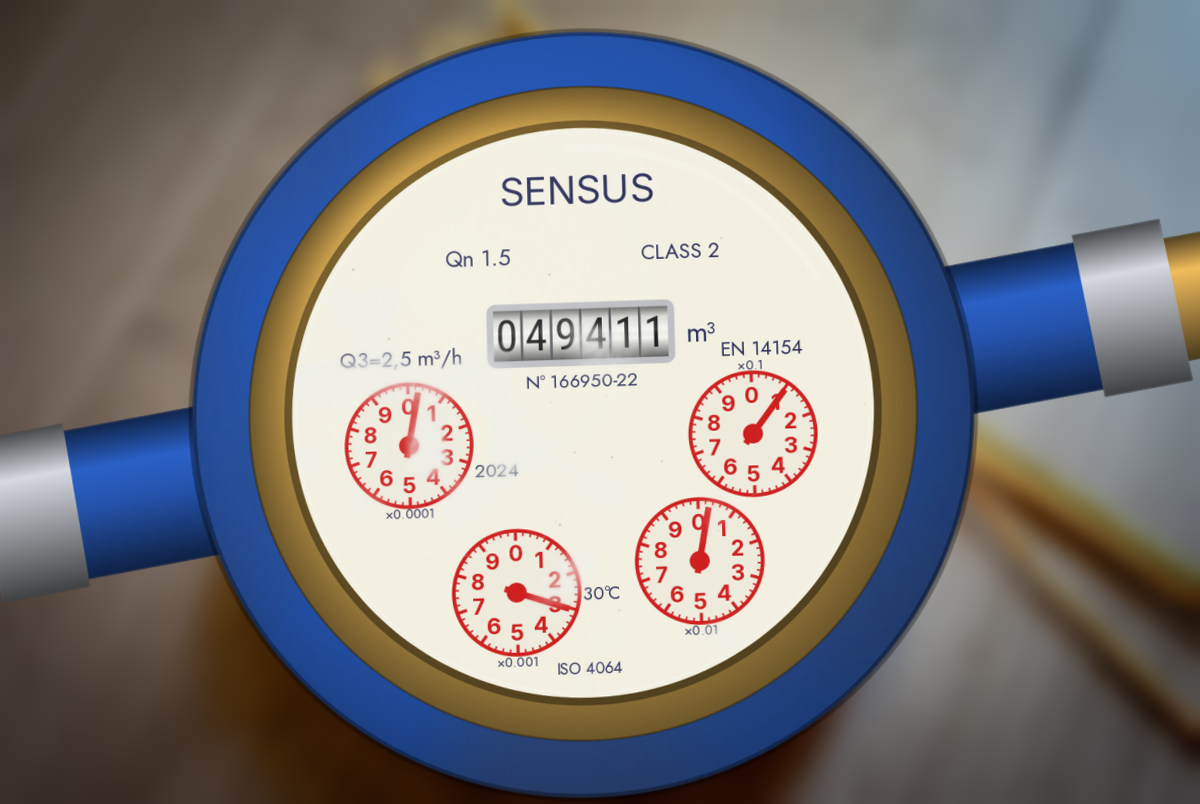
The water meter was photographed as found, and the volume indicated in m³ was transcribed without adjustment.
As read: 49411.1030 m³
